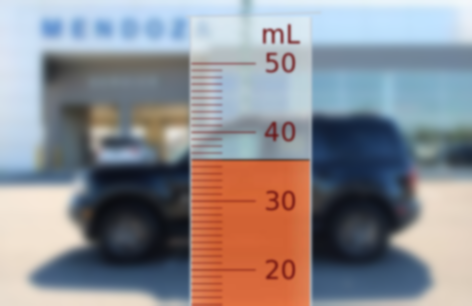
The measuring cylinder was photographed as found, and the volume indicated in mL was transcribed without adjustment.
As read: 36 mL
